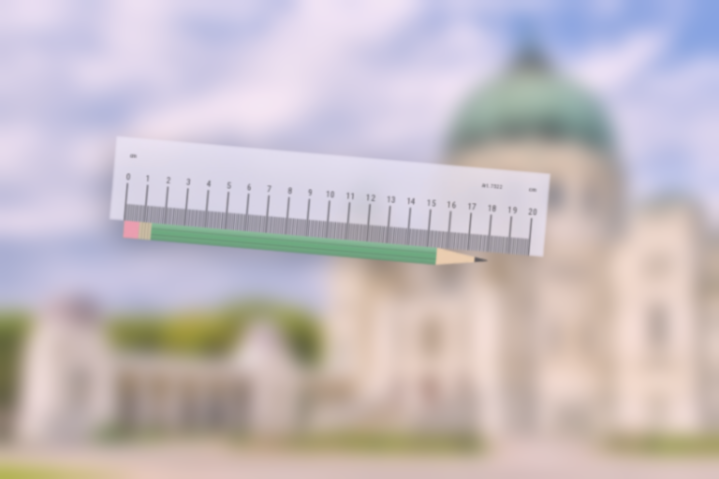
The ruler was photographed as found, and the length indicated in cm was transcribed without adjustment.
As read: 18 cm
